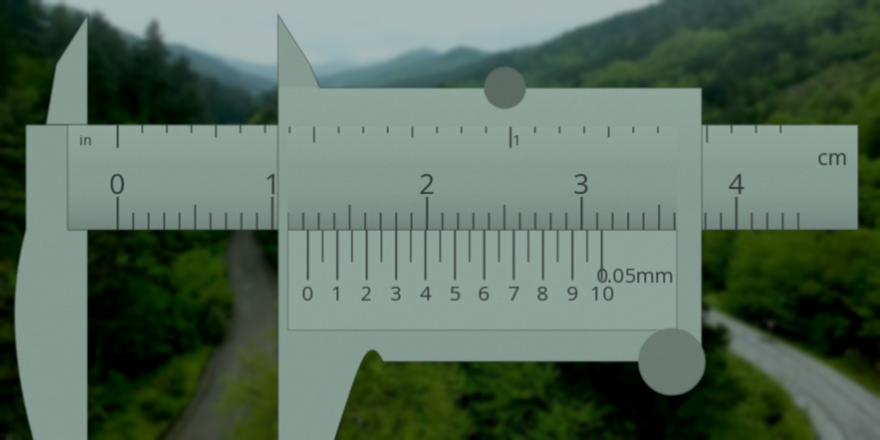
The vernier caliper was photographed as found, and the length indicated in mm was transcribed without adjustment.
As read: 12.3 mm
